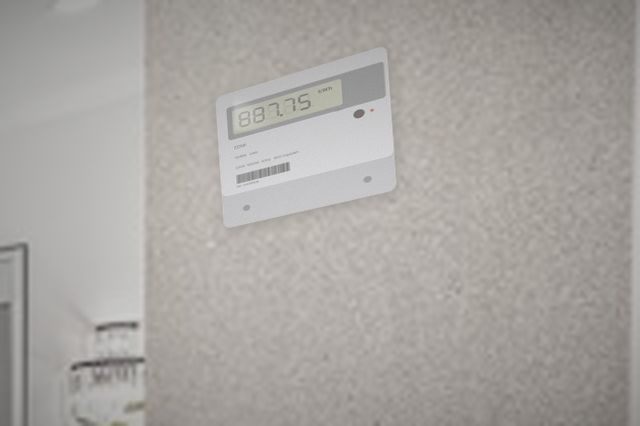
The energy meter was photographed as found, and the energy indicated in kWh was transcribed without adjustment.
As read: 887.75 kWh
